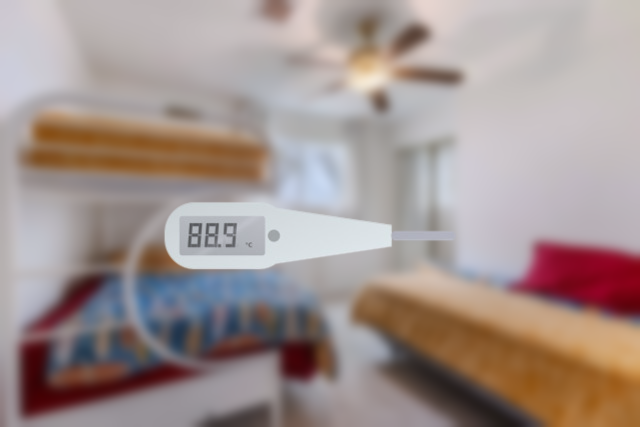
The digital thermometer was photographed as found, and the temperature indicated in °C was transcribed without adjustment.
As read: 88.9 °C
